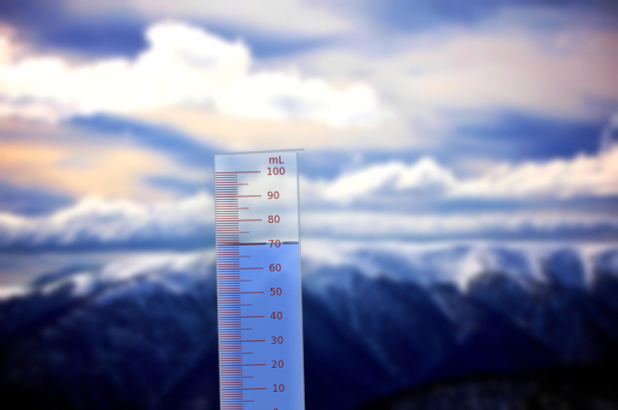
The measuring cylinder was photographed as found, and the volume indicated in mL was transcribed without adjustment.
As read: 70 mL
